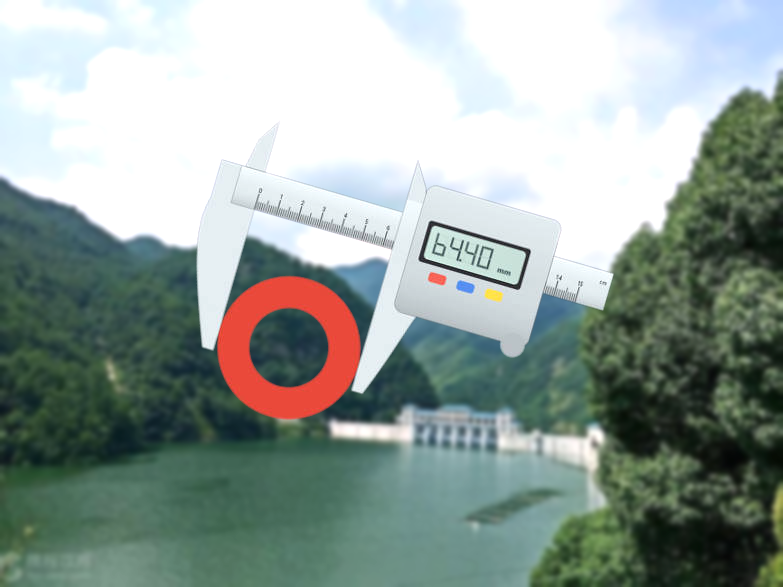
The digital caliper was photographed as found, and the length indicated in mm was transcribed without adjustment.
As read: 64.40 mm
